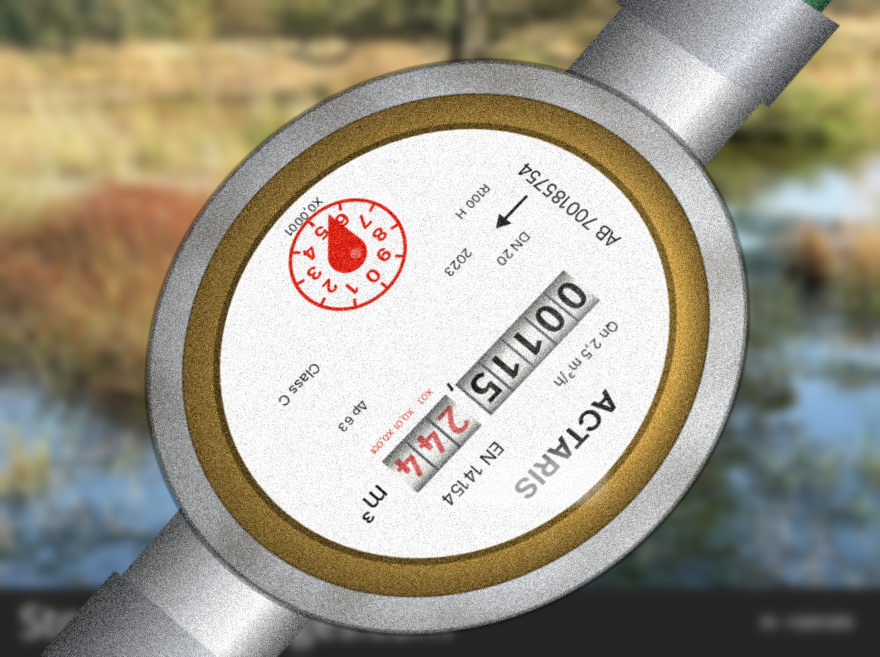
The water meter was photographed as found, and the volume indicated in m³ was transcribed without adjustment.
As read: 115.2445 m³
